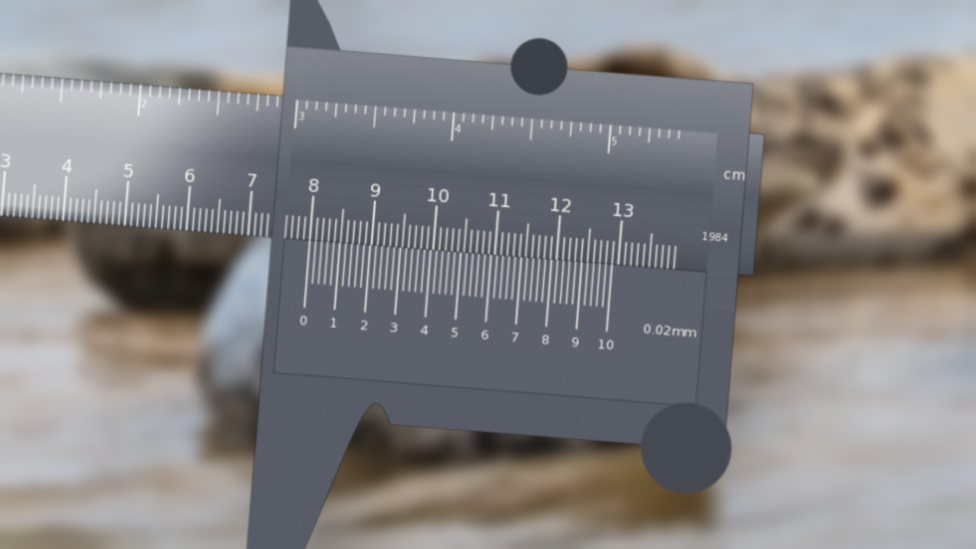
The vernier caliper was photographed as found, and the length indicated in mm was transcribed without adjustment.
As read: 80.0 mm
